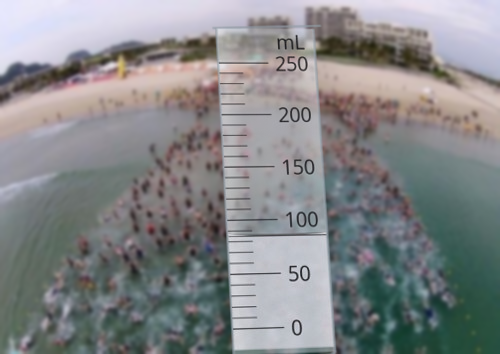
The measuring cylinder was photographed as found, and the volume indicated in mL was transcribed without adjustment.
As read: 85 mL
